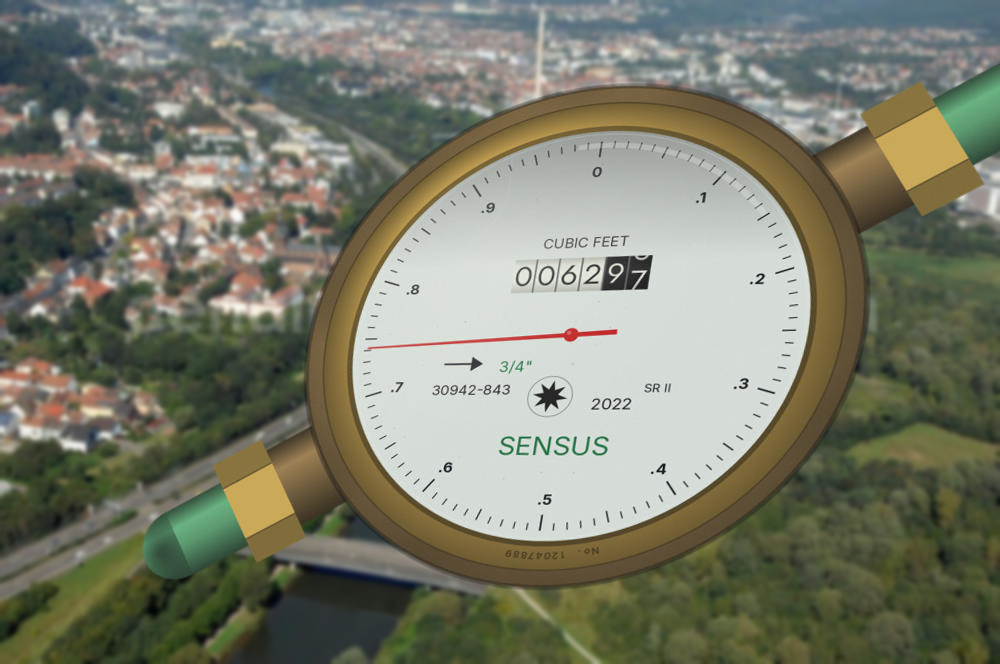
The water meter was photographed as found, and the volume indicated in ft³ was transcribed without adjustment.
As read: 6296.74 ft³
